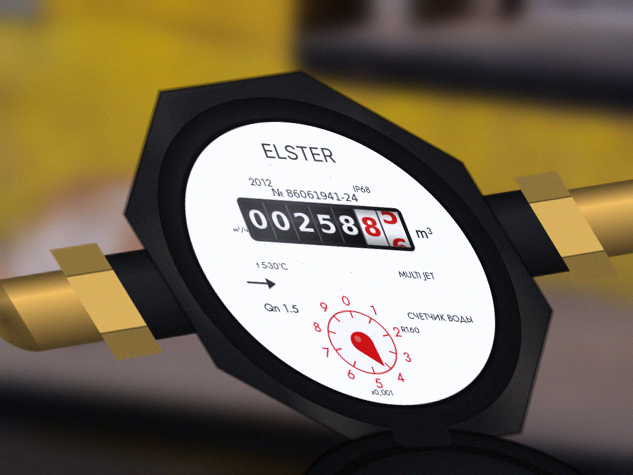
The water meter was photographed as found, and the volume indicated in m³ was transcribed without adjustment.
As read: 258.854 m³
